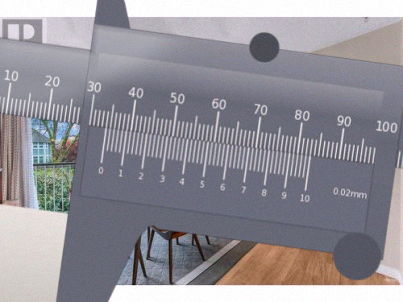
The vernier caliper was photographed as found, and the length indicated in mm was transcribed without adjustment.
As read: 34.0 mm
